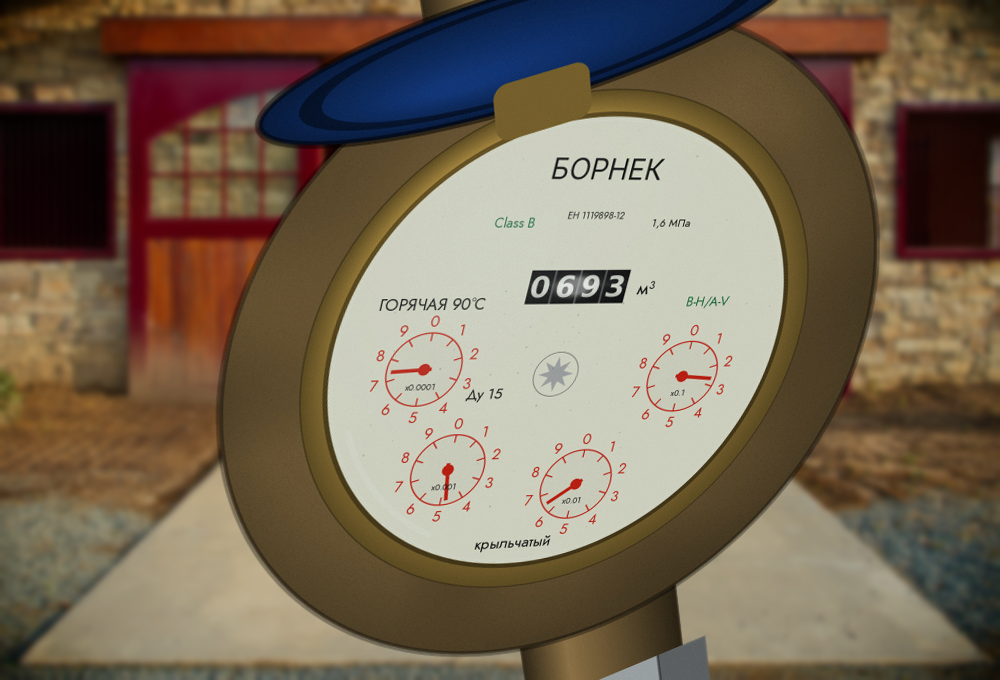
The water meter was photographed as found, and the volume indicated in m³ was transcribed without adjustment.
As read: 693.2647 m³
